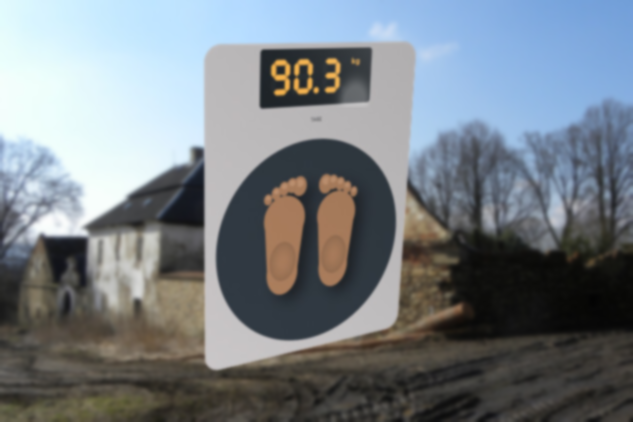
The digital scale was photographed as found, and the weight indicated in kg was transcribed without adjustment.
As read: 90.3 kg
